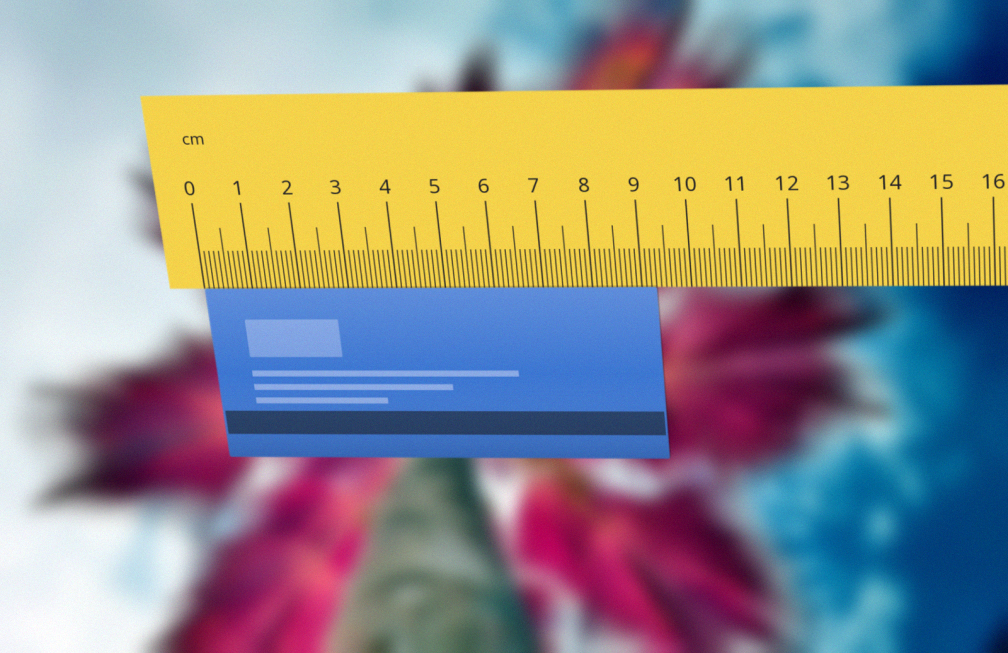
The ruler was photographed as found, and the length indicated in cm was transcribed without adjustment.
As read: 9.3 cm
